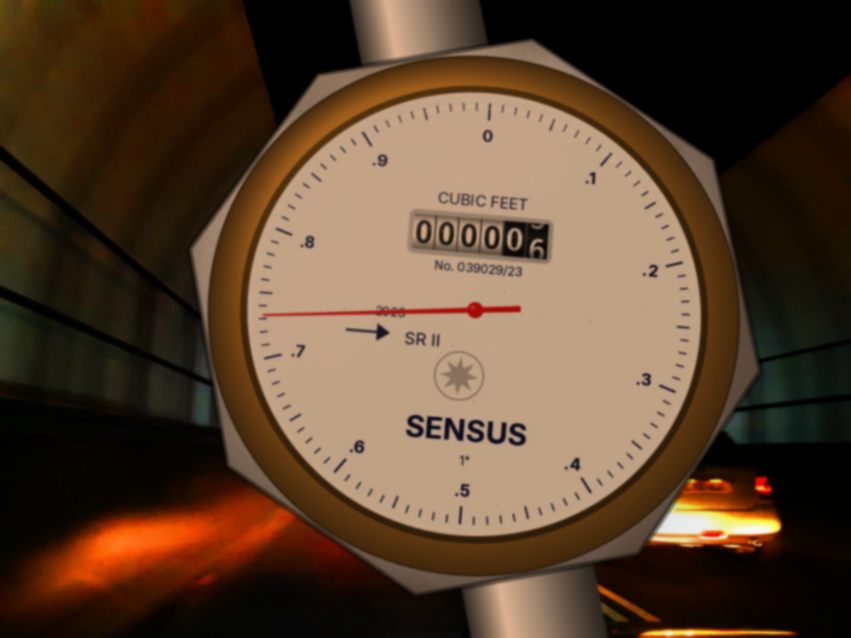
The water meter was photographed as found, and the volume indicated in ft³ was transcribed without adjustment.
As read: 5.73 ft³
